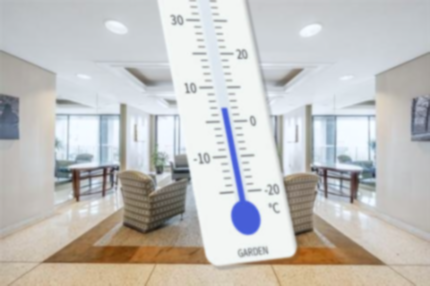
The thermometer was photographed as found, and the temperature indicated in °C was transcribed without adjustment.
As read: 4 °C
